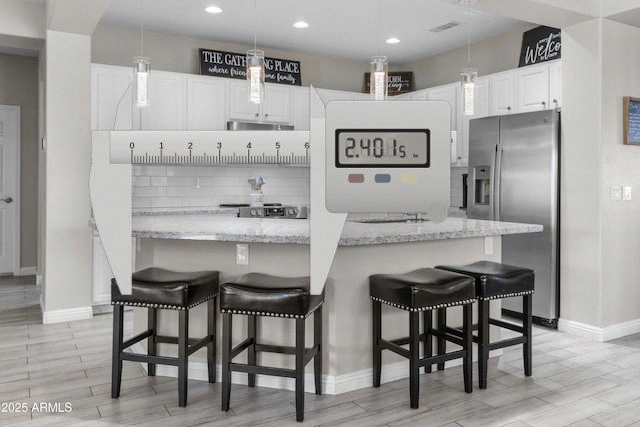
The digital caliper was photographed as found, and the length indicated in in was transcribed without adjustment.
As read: 2.4015 in
